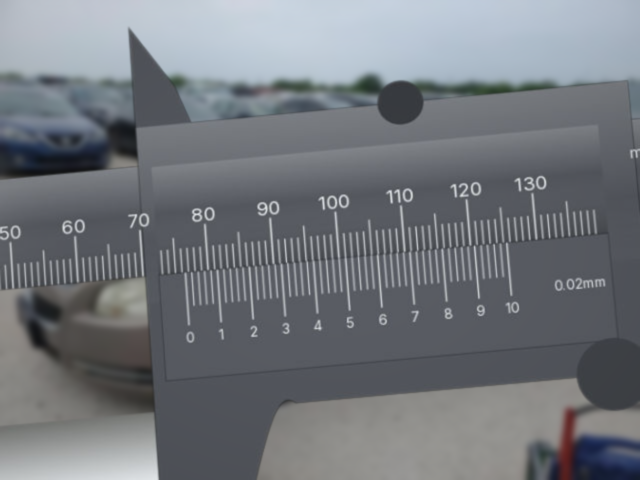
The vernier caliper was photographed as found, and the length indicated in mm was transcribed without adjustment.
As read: 76.5 mm
